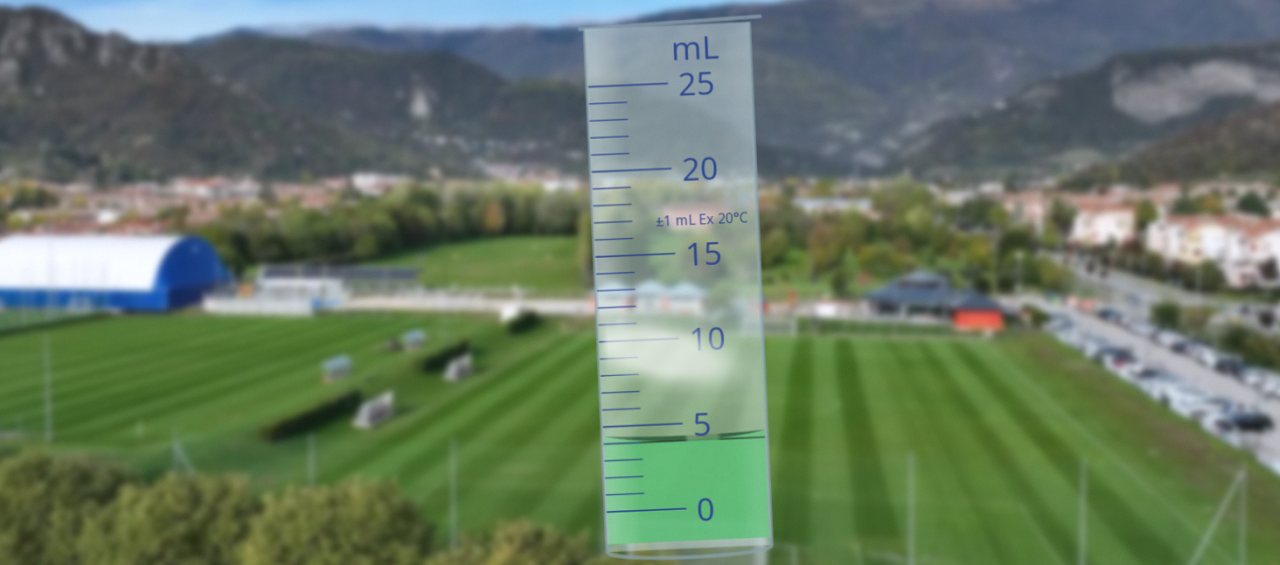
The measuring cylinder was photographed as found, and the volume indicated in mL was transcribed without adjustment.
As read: 4 mL
